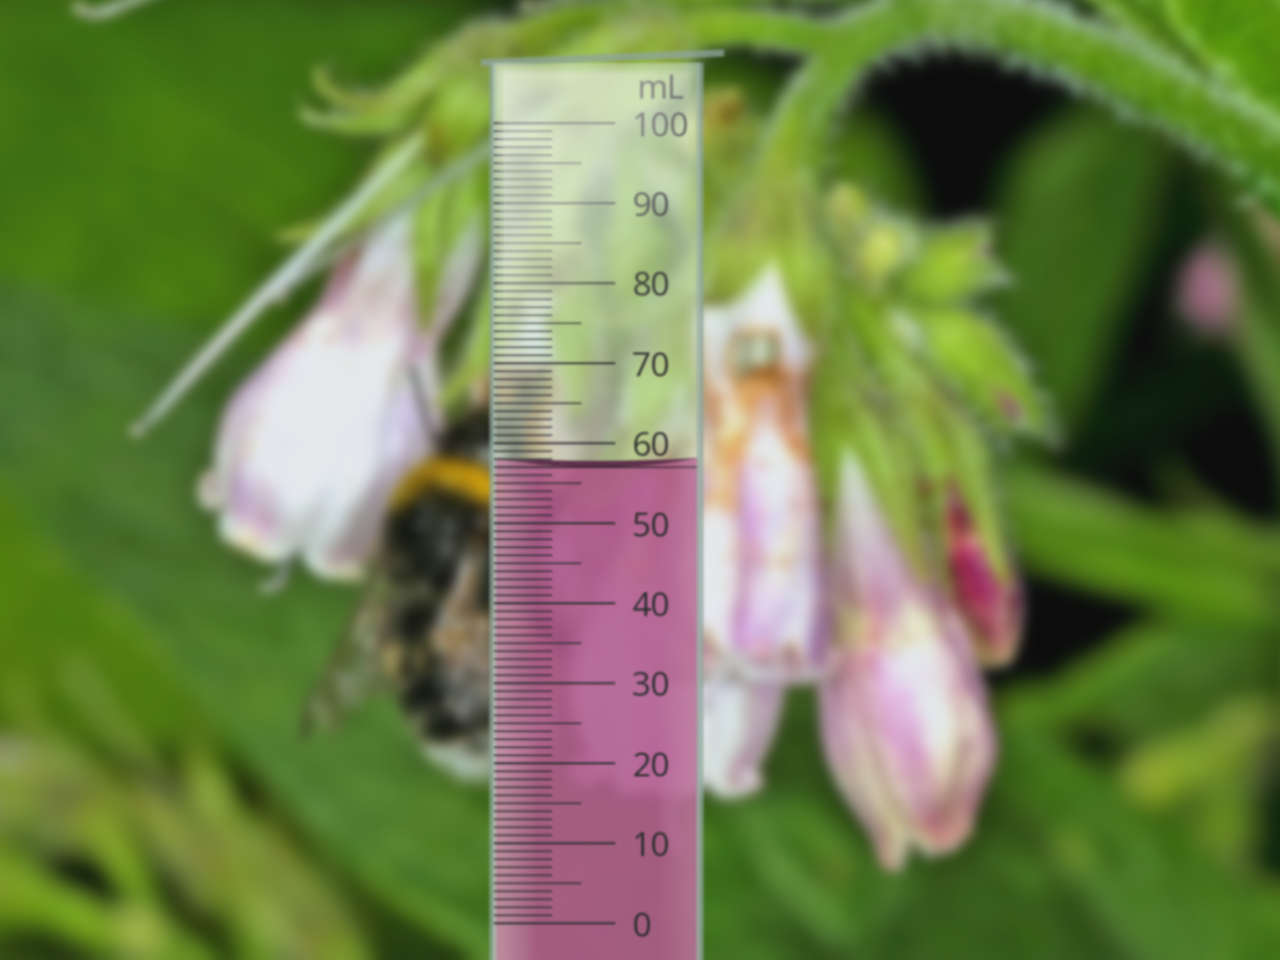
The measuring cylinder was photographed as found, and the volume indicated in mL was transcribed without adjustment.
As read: 57 mL
